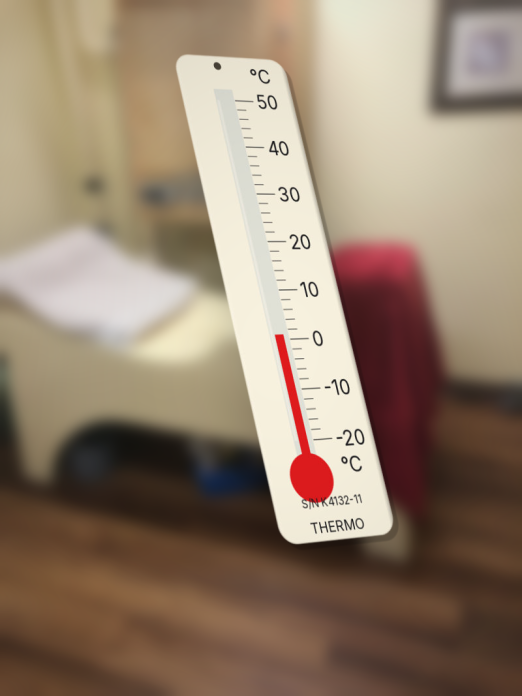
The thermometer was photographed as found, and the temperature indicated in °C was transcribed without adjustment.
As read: 1 °C
